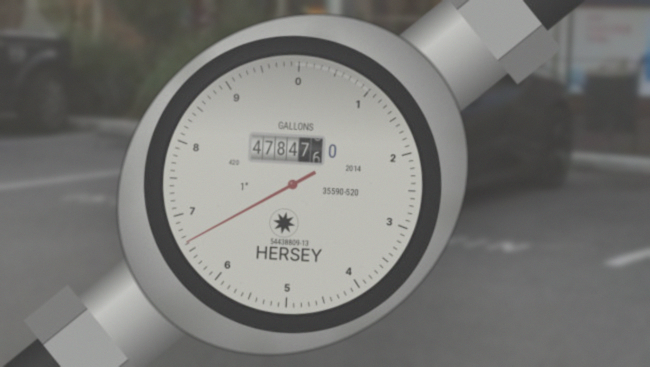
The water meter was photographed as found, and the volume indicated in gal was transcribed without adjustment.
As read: 4784756.6 gal
